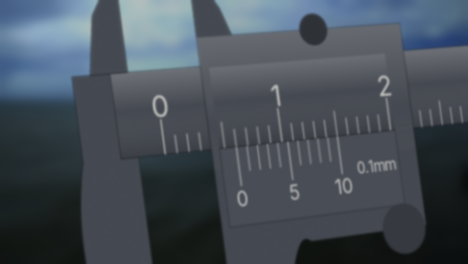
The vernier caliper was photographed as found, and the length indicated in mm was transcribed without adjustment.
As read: 6.0 mm
